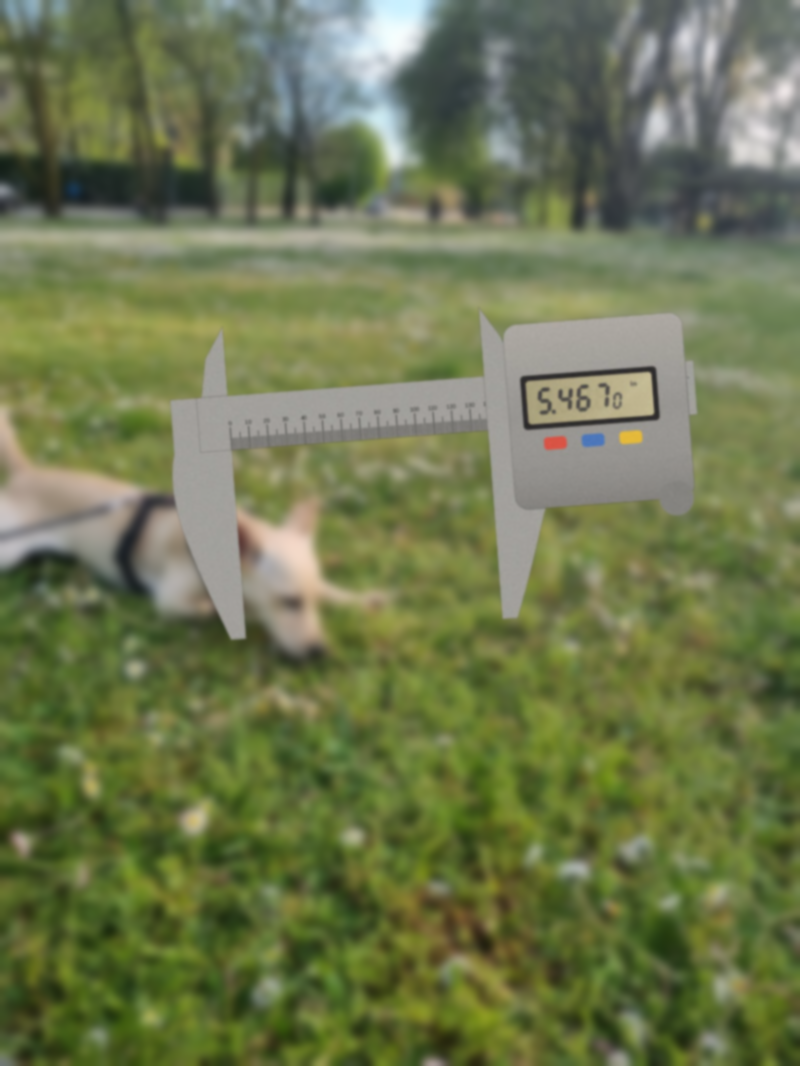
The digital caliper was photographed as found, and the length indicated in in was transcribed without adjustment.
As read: 5.4670 in
